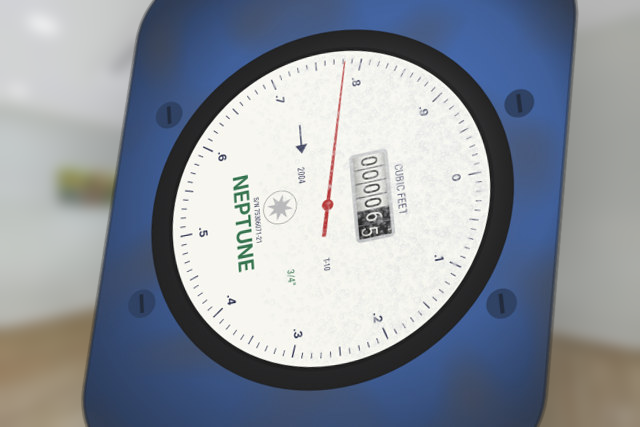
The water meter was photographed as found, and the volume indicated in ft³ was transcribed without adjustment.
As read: 64.78 ft³
